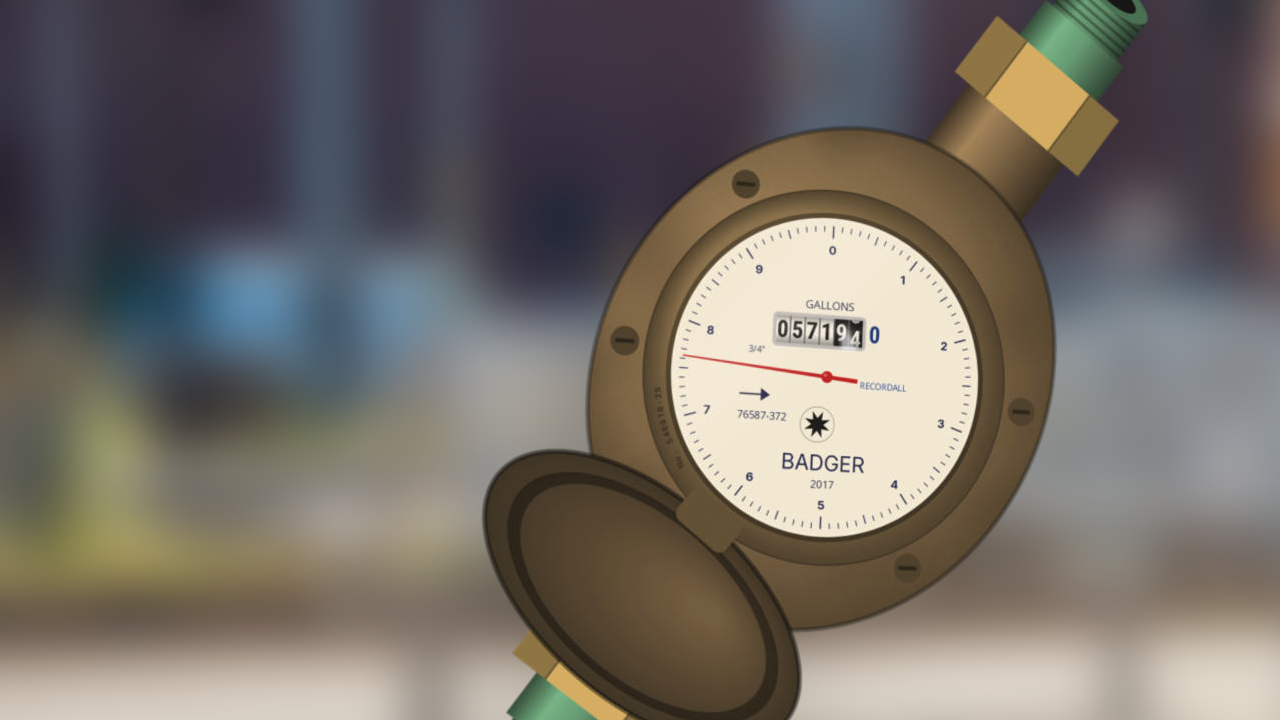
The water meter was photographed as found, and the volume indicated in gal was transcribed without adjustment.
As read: 571937.6 gal
